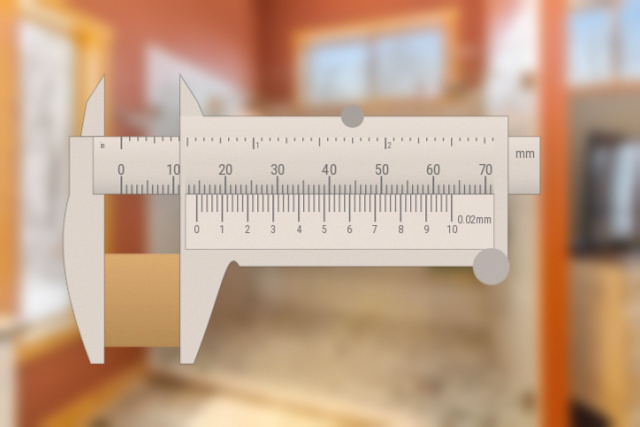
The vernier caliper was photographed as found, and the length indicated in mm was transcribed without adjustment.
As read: 14.5 mm
